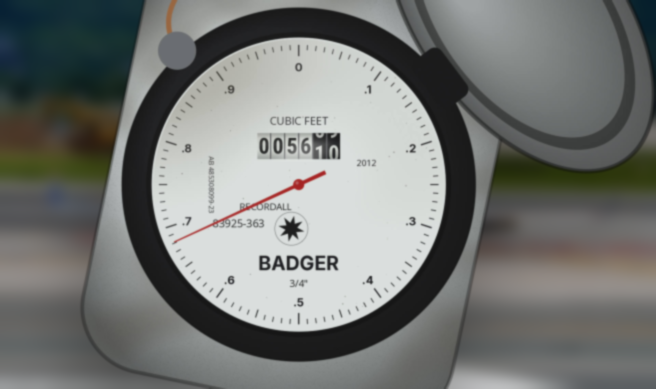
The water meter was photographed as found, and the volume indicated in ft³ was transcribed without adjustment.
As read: 5609.68 ft³
